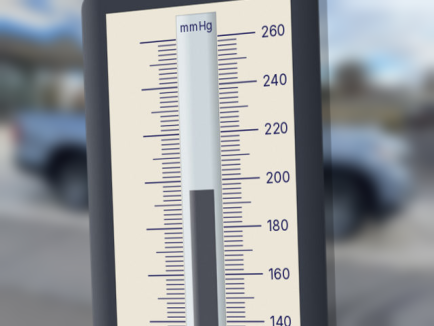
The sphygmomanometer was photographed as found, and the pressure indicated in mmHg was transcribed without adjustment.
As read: 196 mmHg
